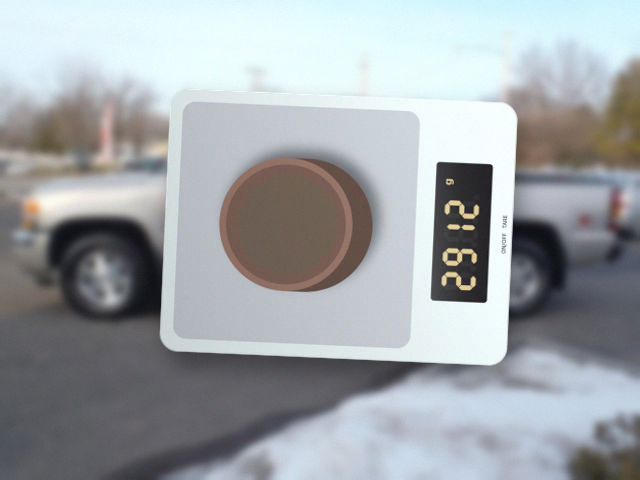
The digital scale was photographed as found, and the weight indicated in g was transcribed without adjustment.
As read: 2912 g
